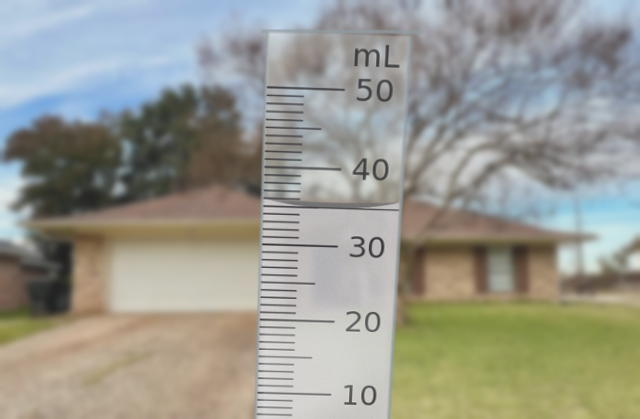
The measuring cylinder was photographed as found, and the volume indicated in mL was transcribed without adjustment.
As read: 35 mL
